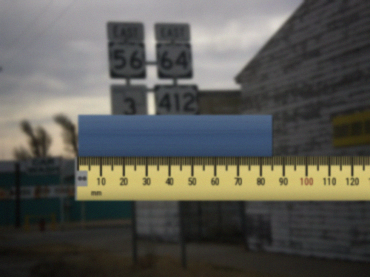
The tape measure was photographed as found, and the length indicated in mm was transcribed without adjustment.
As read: 85 mm
